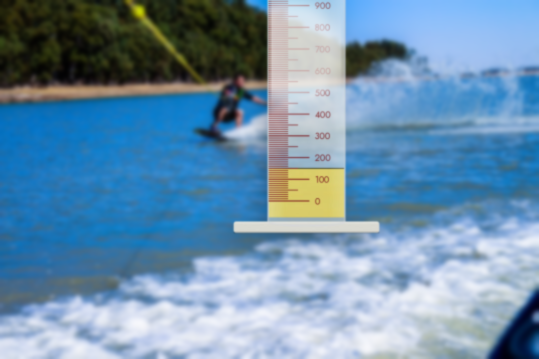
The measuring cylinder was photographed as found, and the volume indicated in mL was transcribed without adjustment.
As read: 150 mL
